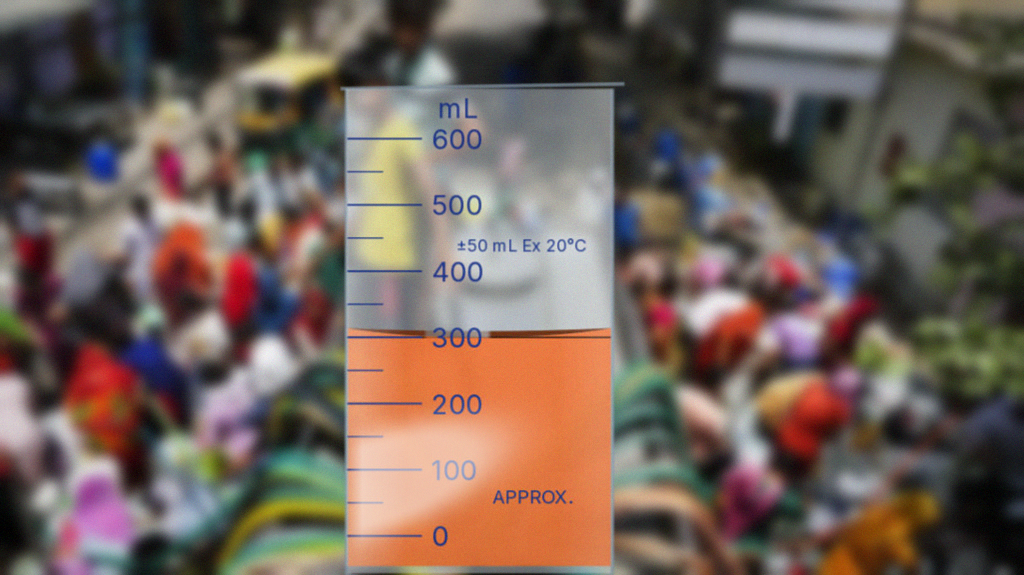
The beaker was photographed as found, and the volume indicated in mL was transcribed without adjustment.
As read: 300 mL
